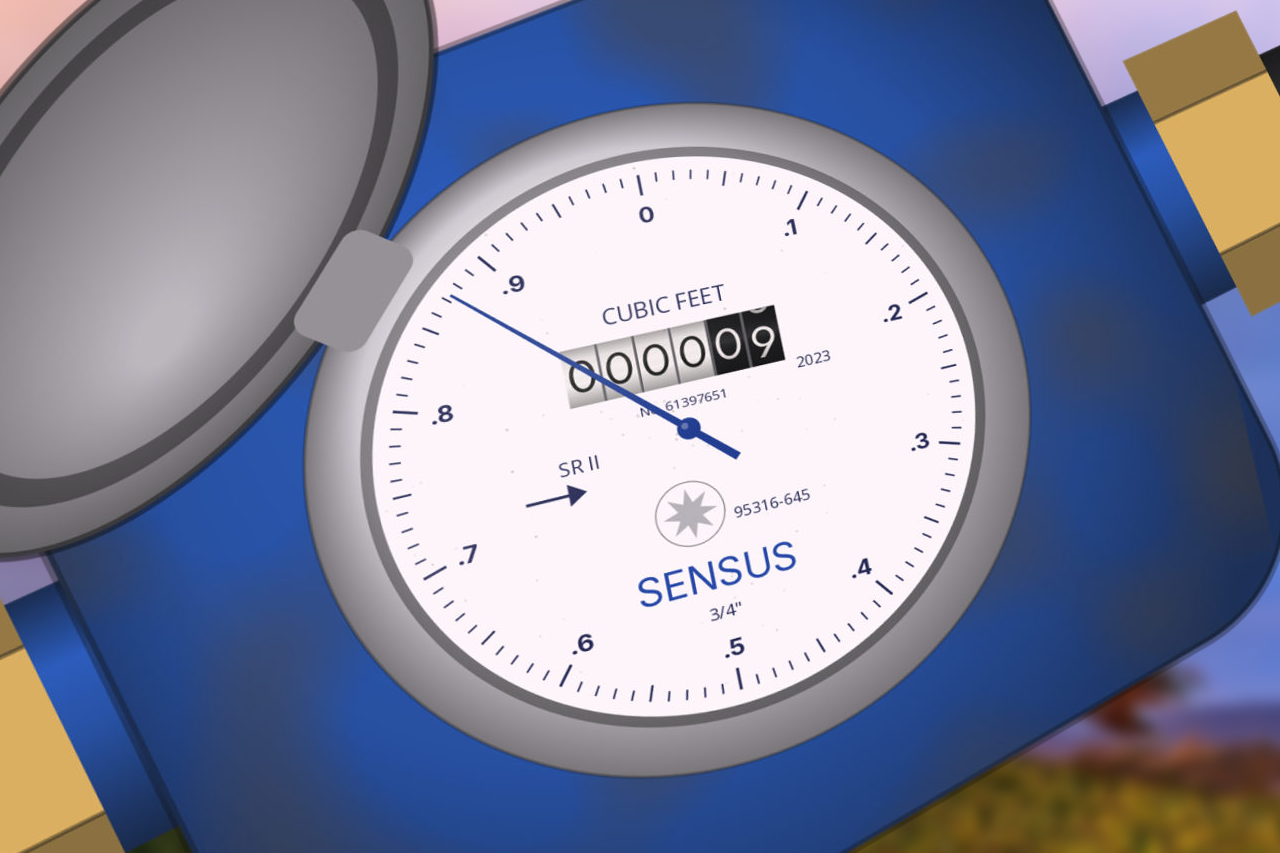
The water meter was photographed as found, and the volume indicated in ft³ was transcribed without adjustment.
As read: 8.87 ft³
